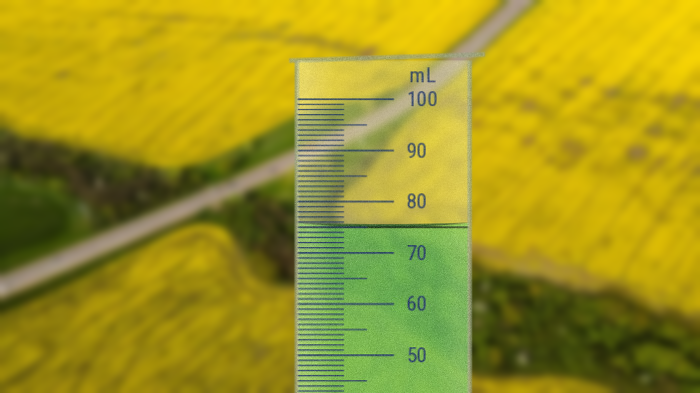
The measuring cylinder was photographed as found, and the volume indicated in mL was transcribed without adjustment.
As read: 75 mL
